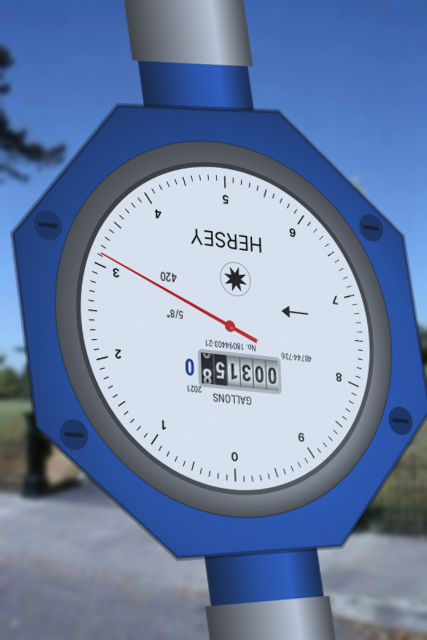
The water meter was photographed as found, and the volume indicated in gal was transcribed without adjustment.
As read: 31583.1 gal
